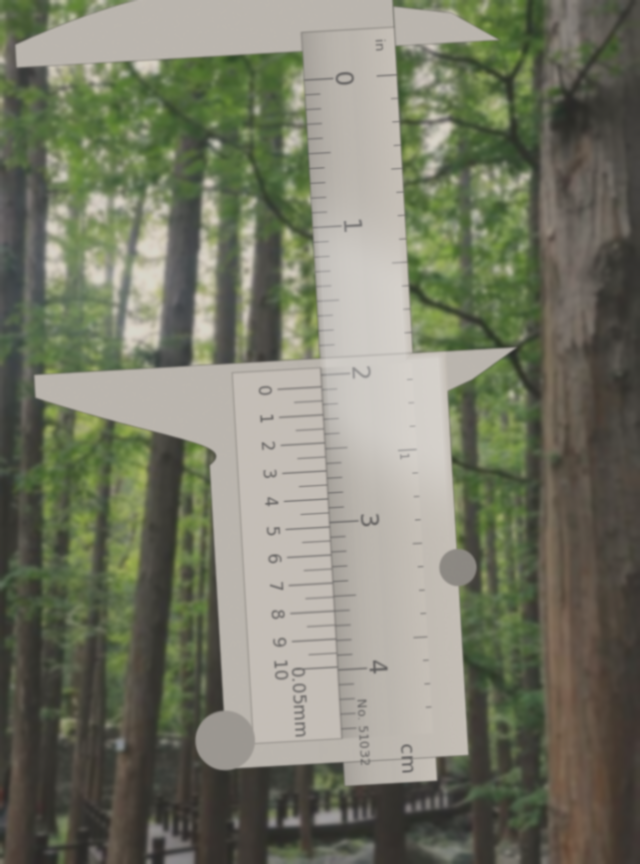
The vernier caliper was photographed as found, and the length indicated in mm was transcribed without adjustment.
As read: 20.8 mm
